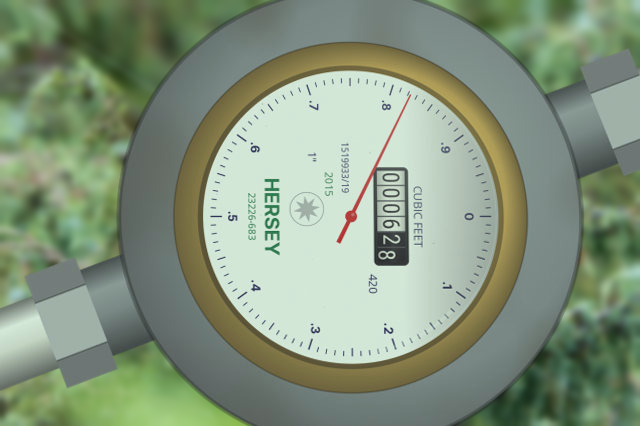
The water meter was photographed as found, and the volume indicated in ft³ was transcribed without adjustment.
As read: 627.82 ft³
